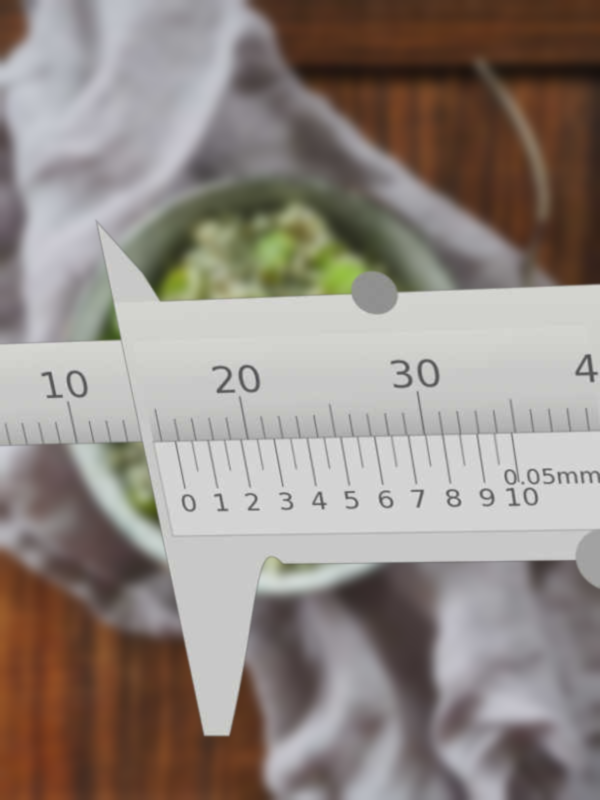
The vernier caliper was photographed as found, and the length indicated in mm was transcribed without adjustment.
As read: 15.8 mm
